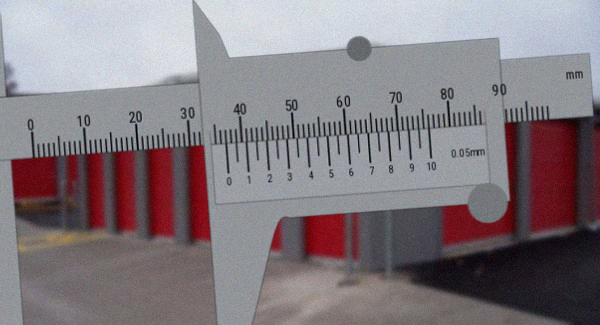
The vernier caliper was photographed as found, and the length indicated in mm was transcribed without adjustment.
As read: 37.0 mm
